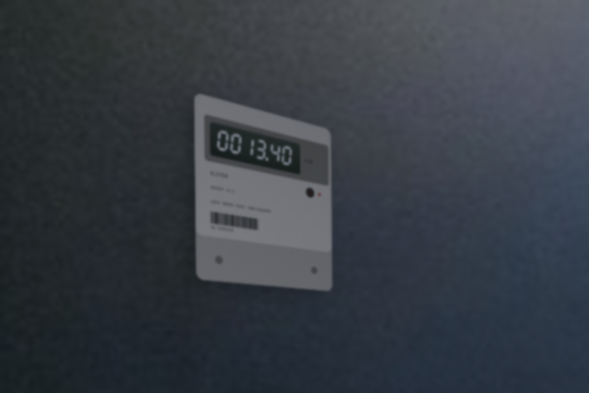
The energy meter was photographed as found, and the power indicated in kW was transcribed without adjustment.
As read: 13.40 kW
